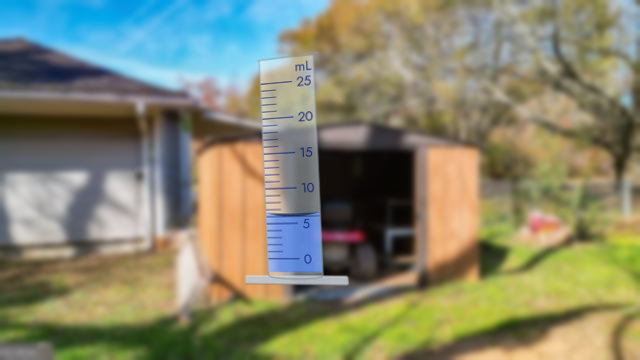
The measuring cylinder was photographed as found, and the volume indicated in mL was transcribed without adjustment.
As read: 6 mL
